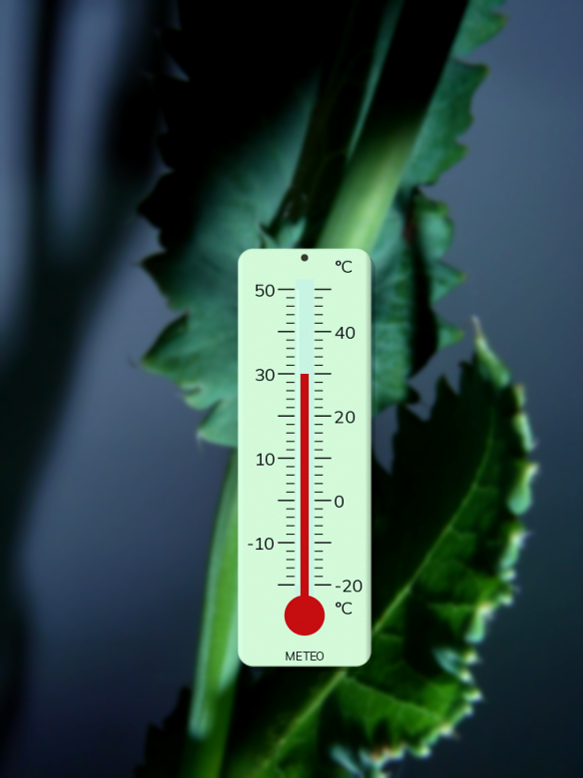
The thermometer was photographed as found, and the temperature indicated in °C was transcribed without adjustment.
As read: 30 °C
